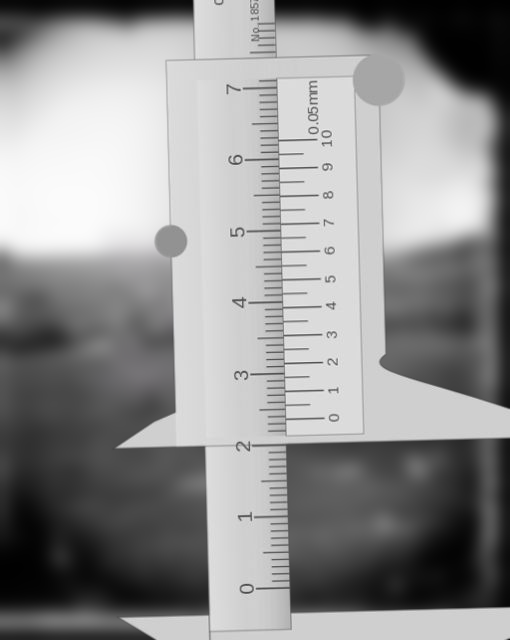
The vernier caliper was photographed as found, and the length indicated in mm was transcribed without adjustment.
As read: 23.6 mm
